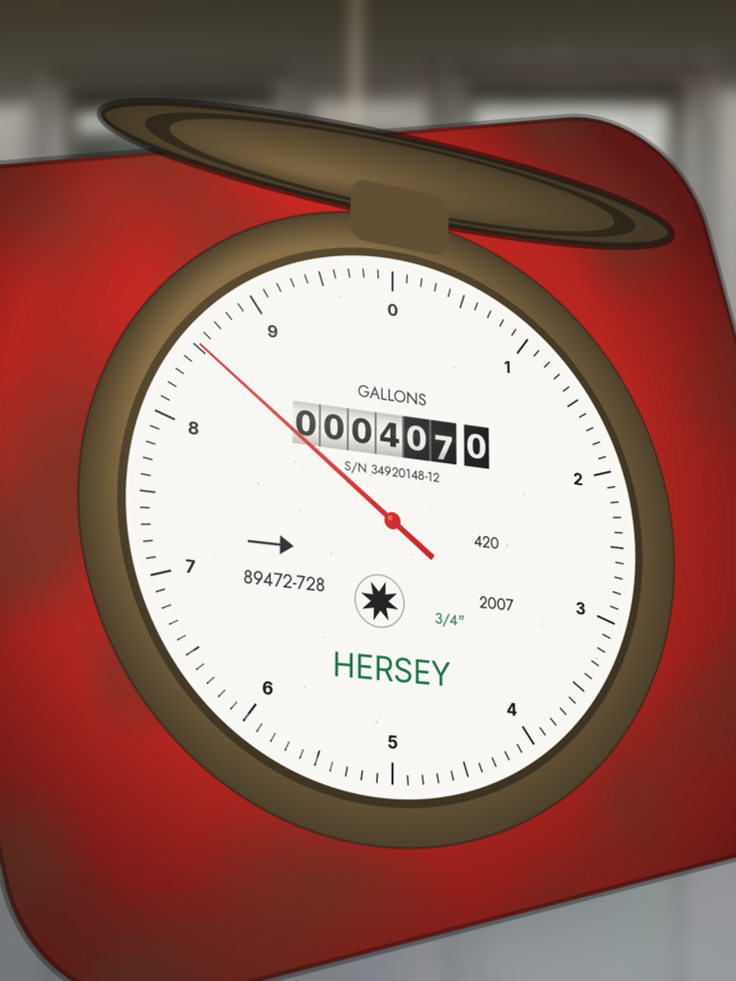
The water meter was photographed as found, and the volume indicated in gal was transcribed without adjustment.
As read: 4068.5 gal
